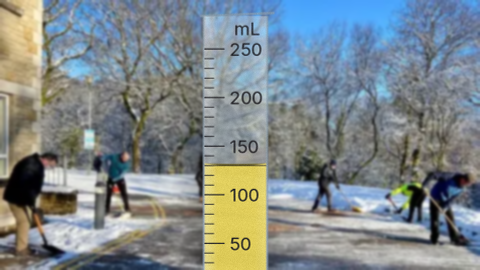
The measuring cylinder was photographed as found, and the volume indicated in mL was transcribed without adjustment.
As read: 130 mL
